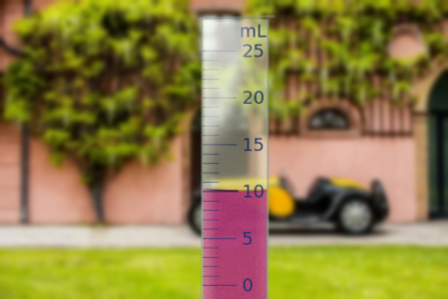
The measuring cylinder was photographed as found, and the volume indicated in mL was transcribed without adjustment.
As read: 10 mL
